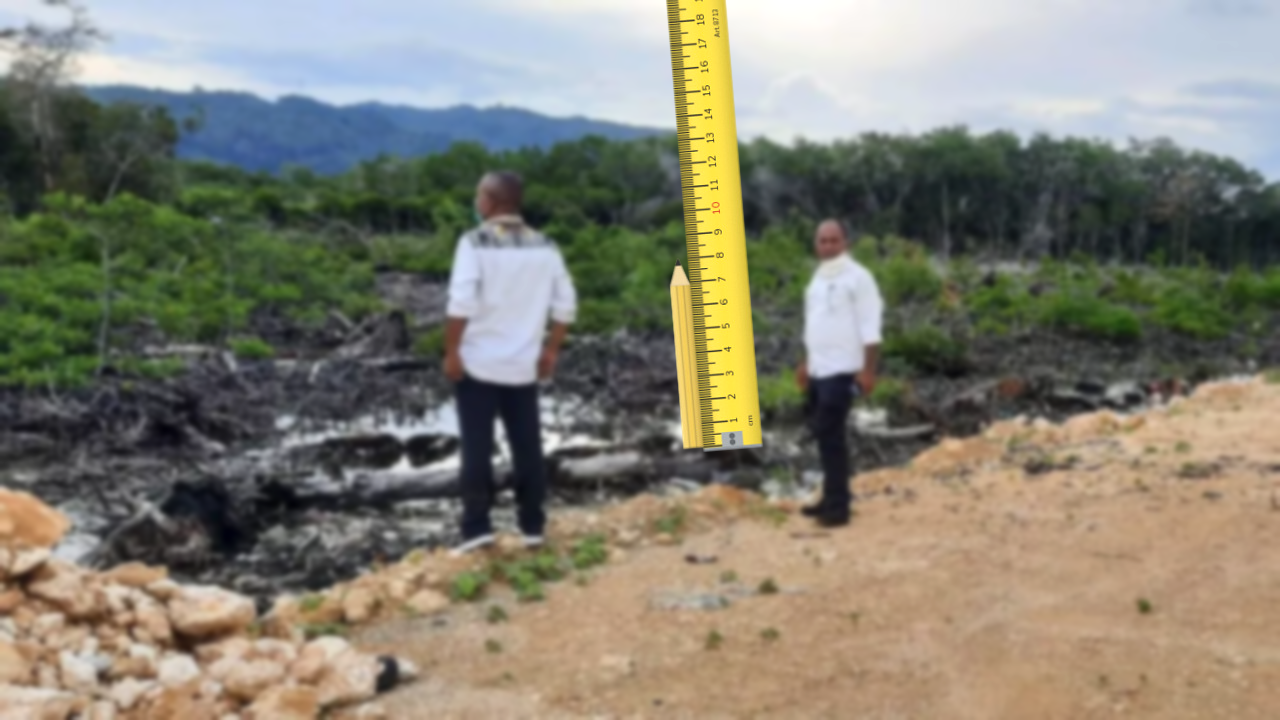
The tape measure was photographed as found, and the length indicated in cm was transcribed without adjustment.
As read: 8 cm
